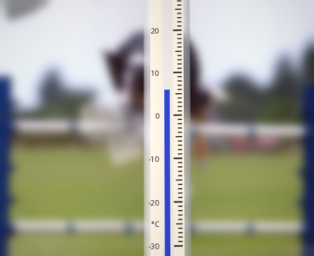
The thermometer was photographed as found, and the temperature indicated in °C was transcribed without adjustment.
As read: 6 °C
